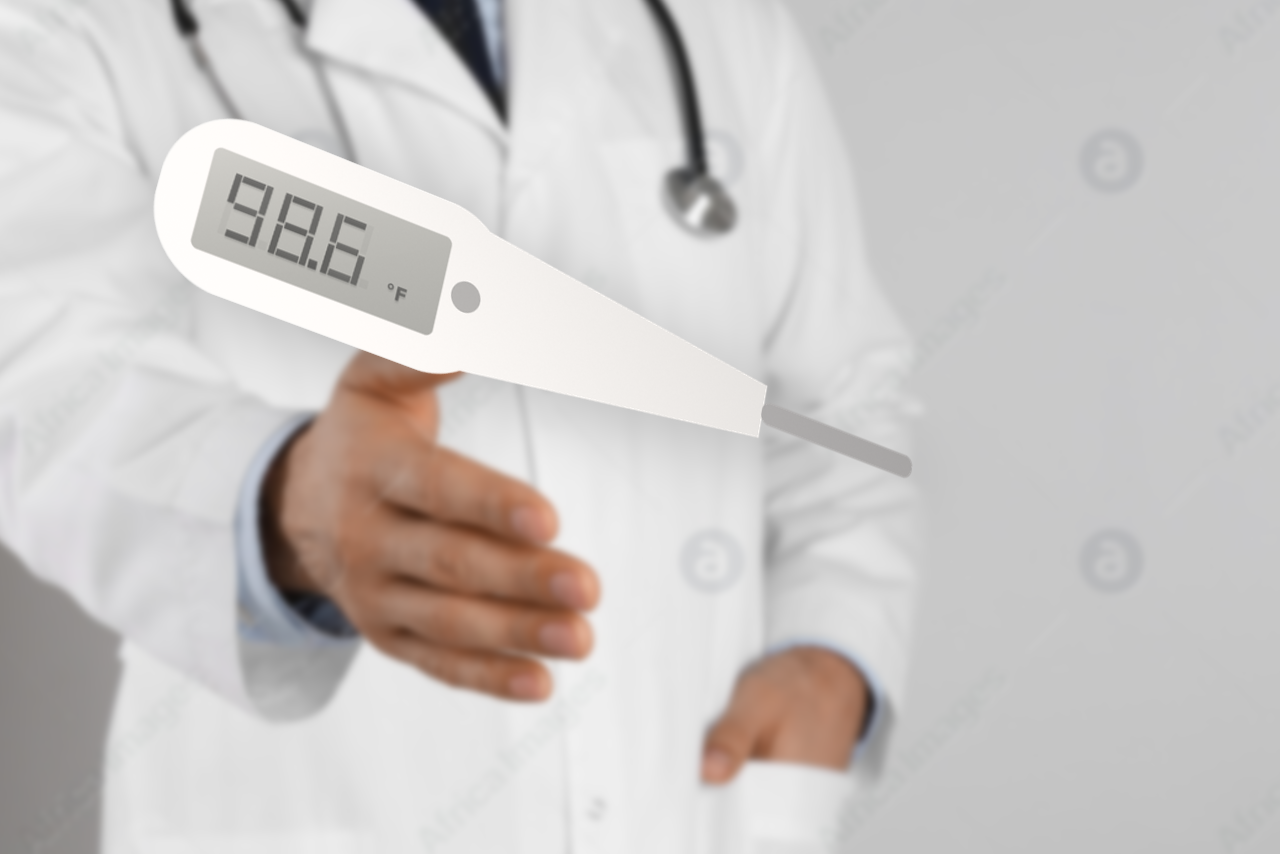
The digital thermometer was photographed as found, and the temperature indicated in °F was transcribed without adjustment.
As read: 98.6 °F
